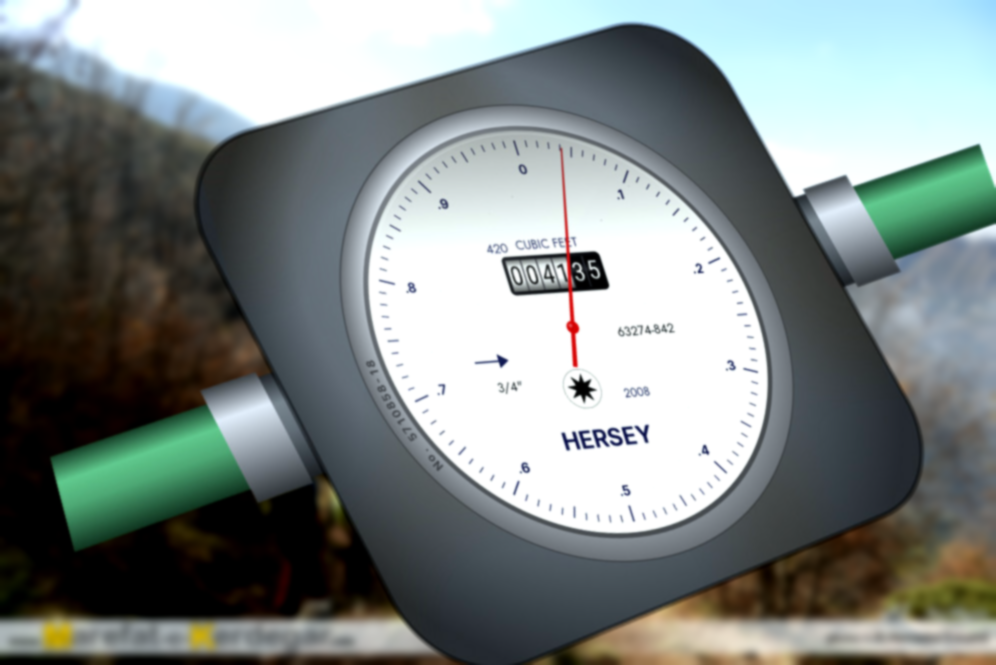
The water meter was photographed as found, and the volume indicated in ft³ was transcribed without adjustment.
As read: 4135.04 ft³
